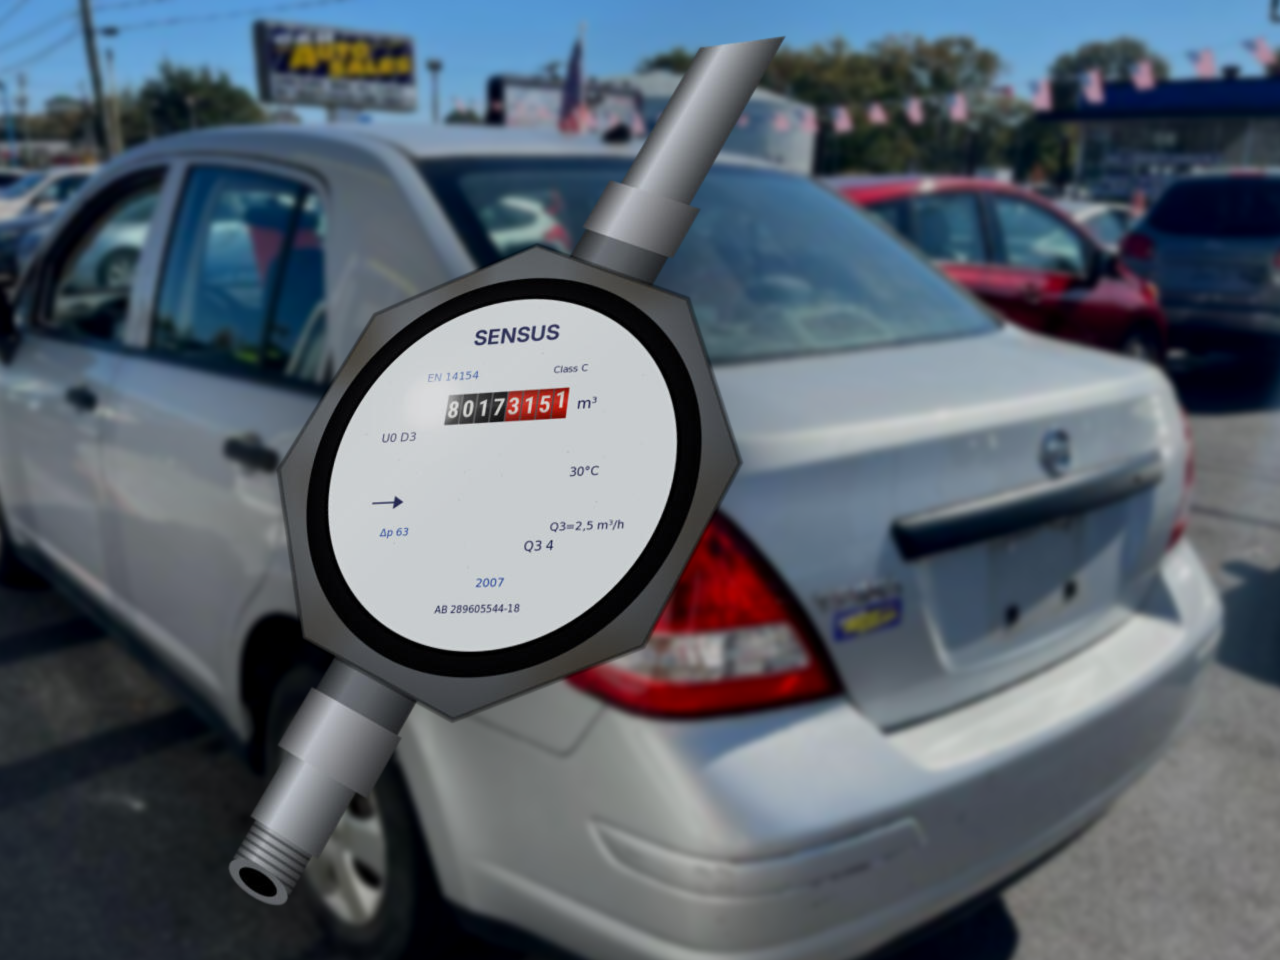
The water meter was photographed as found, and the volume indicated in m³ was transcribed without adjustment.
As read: 8017.3151 m³
